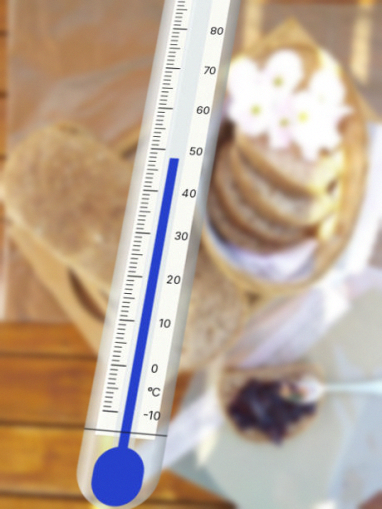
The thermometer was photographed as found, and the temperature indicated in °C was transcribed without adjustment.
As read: 48 °C
